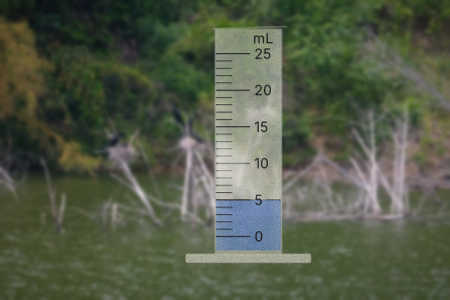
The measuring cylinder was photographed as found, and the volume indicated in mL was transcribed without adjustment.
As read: 5 mL
